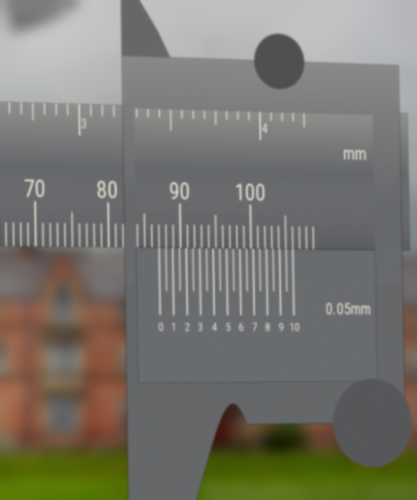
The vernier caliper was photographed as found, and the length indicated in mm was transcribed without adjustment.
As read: 87.0 mm
